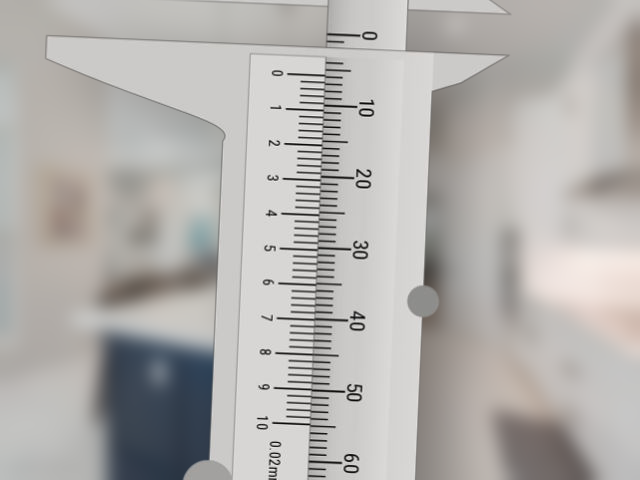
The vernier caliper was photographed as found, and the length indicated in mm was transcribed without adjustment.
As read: 5.8 mm
